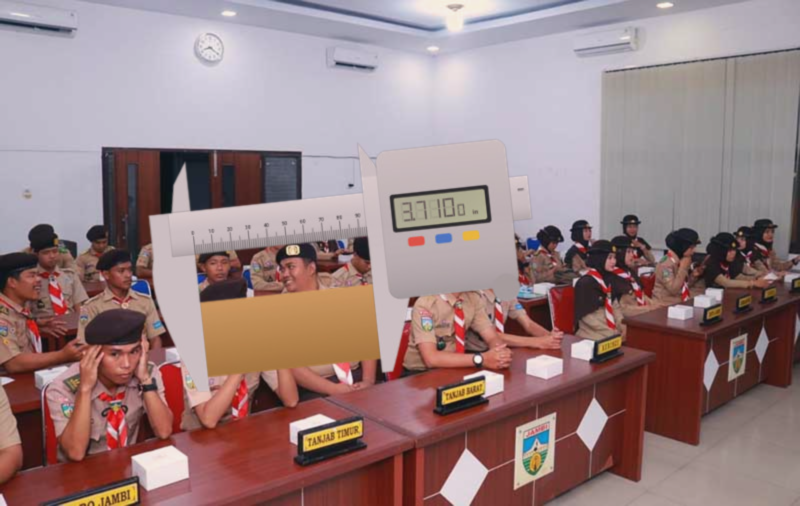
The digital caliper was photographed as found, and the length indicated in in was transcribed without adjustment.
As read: 3.7100 in
